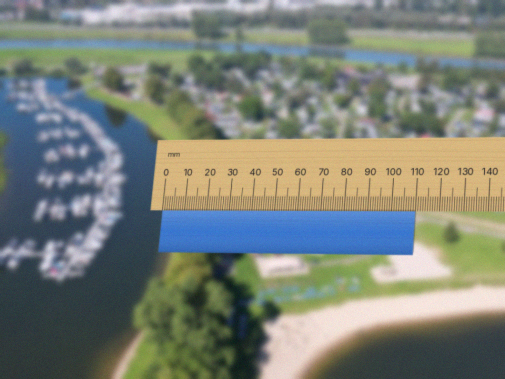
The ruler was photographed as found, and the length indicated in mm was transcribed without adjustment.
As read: 110 mm
